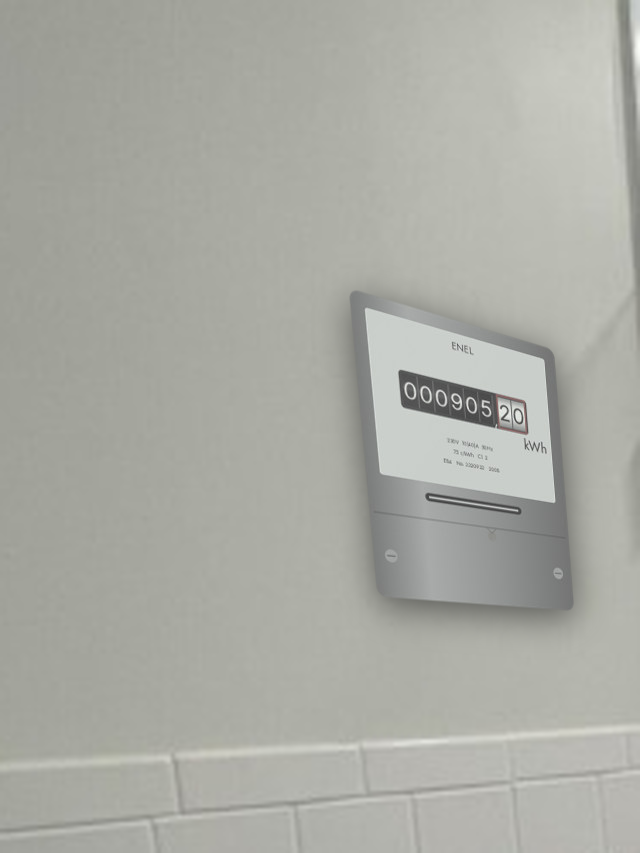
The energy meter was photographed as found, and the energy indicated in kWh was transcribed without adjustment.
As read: 905.20 kWh
